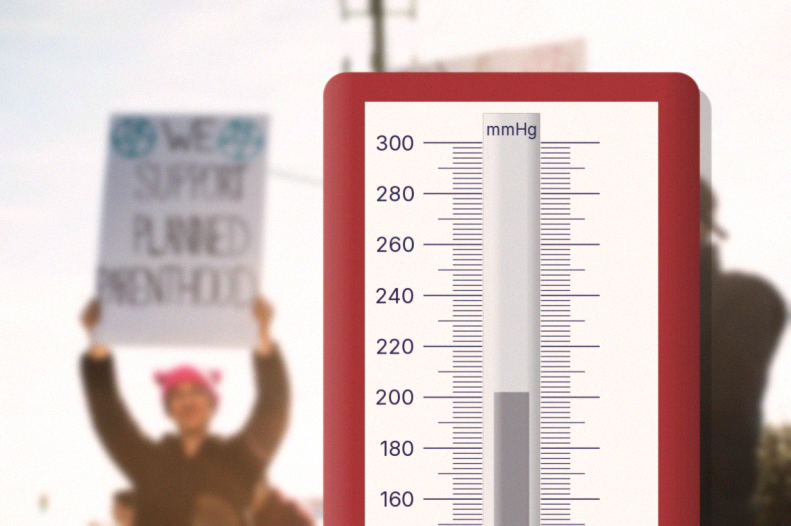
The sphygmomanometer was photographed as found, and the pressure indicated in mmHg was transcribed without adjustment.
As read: 202 mmHg
